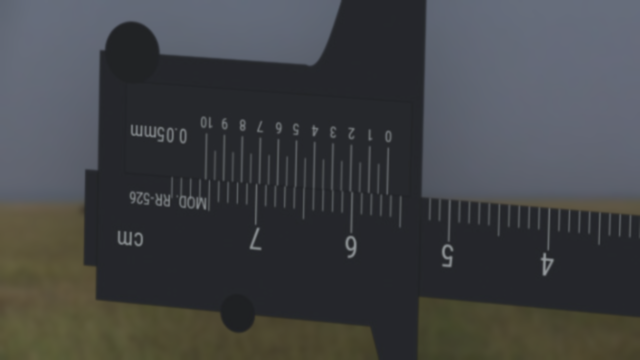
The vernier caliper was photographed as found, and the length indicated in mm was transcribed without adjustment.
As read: 56.4 mm
